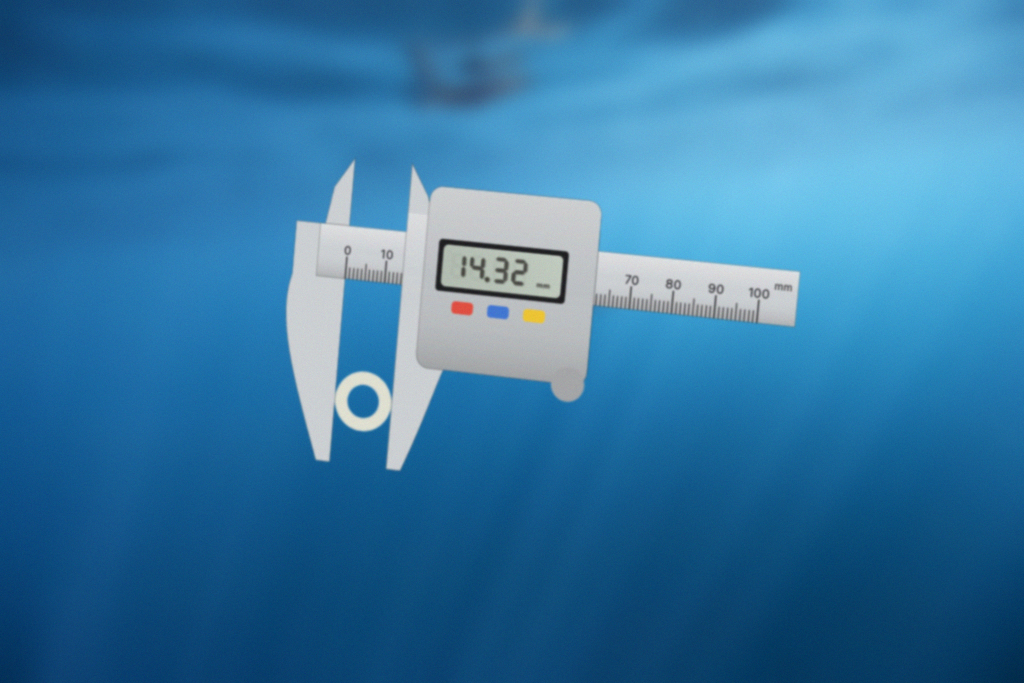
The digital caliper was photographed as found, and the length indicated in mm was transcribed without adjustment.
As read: 14.32 mm
